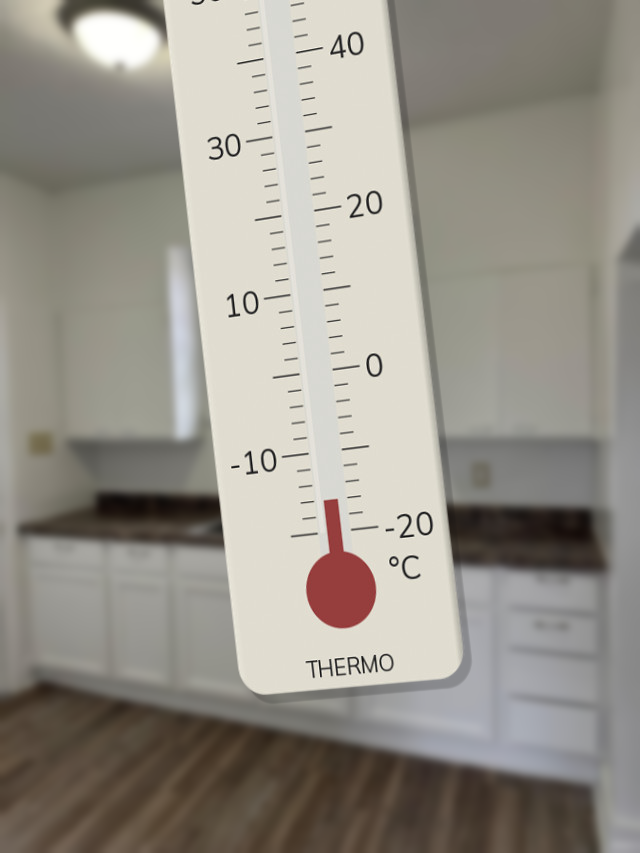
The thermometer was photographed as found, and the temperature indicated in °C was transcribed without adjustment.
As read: -16 °C
